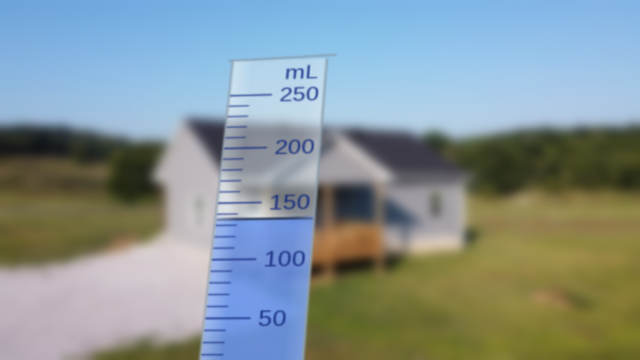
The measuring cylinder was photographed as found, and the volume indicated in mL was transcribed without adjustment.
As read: 135 mL
